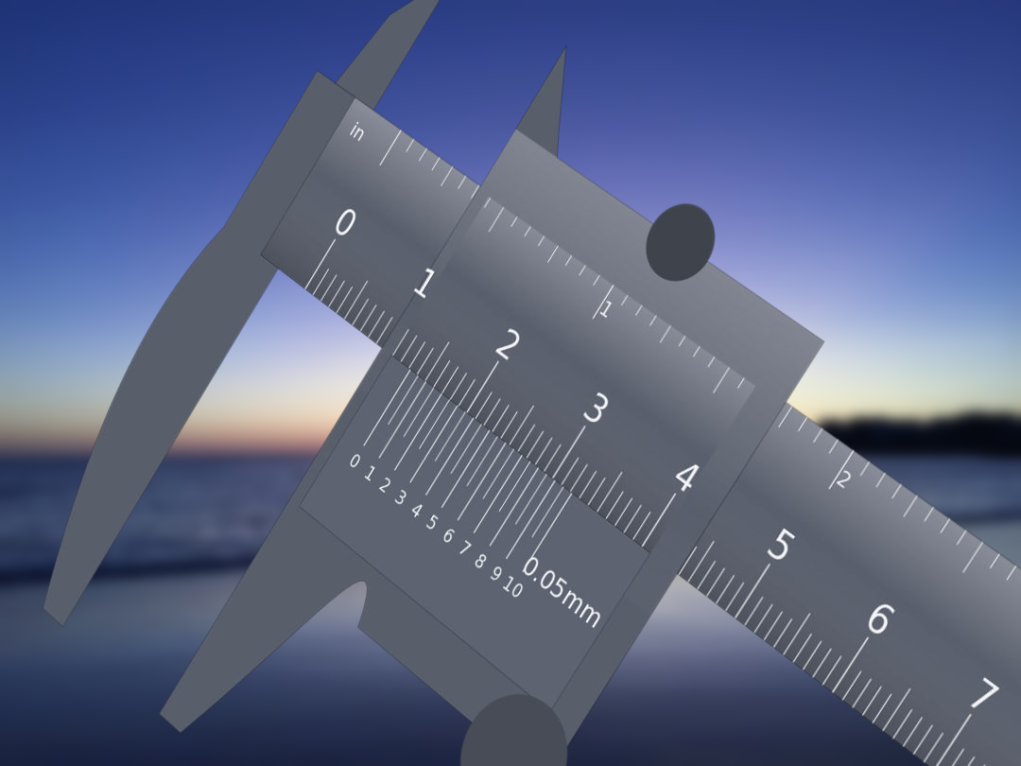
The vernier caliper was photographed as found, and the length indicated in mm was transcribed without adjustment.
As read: 13.2 mm
